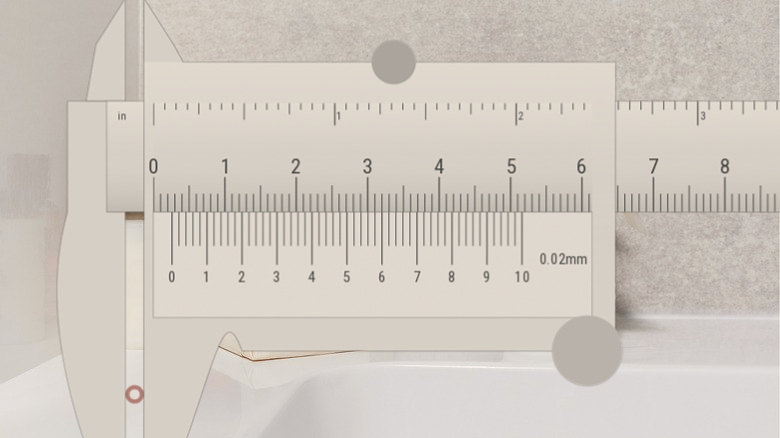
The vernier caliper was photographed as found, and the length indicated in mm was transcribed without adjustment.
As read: 2.6 mm
